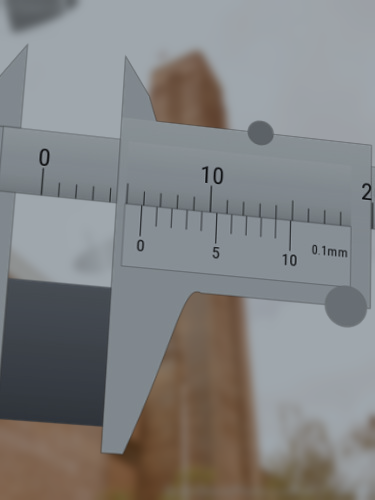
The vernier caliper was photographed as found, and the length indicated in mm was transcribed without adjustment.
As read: 5.9 mm
